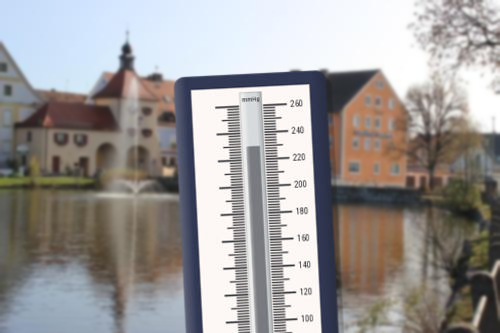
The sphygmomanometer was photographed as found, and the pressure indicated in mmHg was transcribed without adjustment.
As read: 230 mmHg
